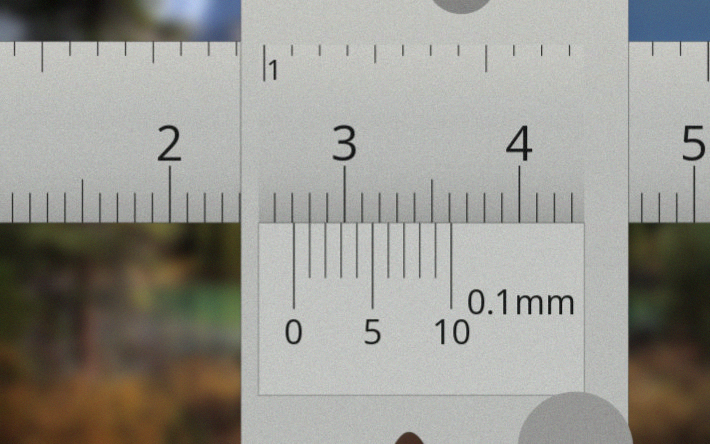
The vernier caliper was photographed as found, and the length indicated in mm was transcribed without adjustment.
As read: 27.1 mm
